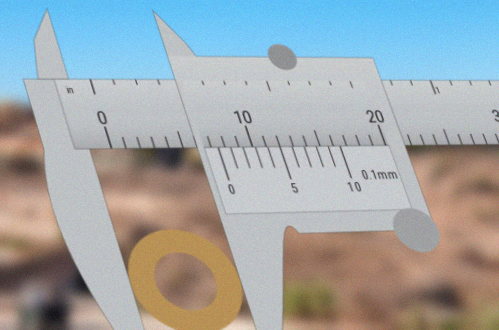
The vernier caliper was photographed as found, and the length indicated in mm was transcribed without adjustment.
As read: 7.5 mm
